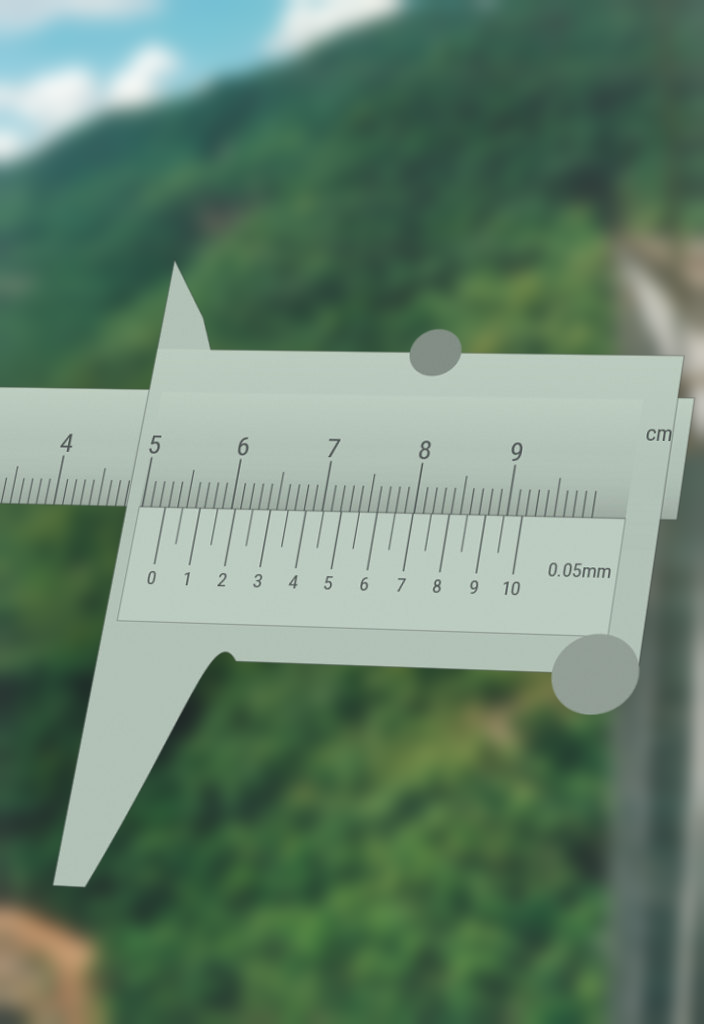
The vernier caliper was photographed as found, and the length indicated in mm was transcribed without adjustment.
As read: 52.6 mm
